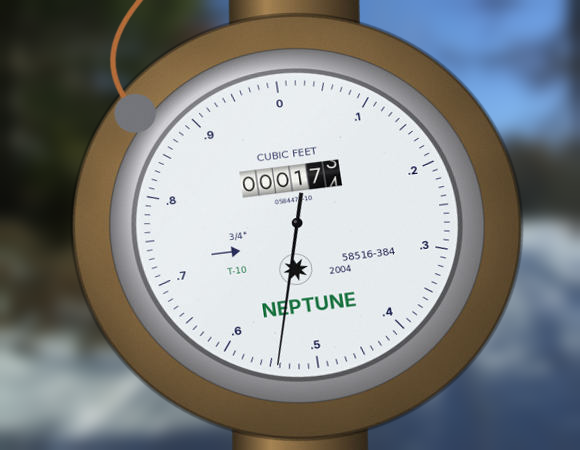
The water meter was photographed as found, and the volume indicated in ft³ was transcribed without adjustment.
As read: 173.54 ft³
